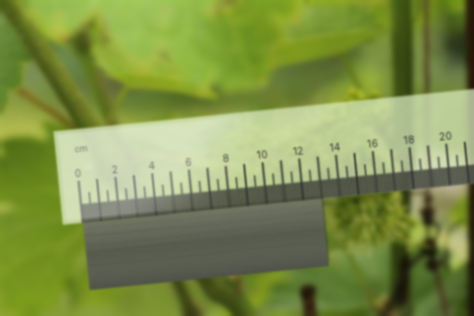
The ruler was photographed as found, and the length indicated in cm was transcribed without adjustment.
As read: 13 cm
